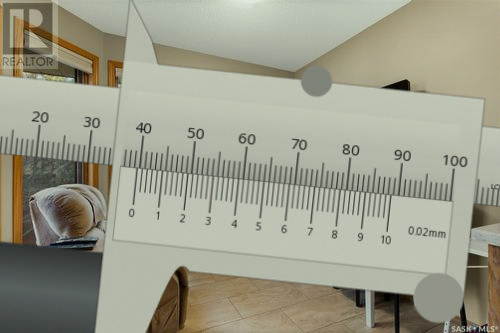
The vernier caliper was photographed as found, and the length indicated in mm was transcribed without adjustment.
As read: 39.5 mm
